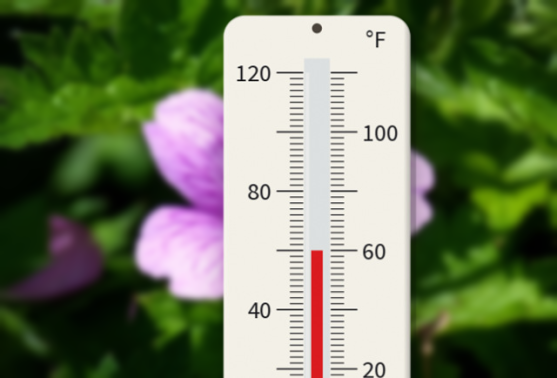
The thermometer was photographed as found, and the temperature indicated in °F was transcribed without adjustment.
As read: 60 °F
